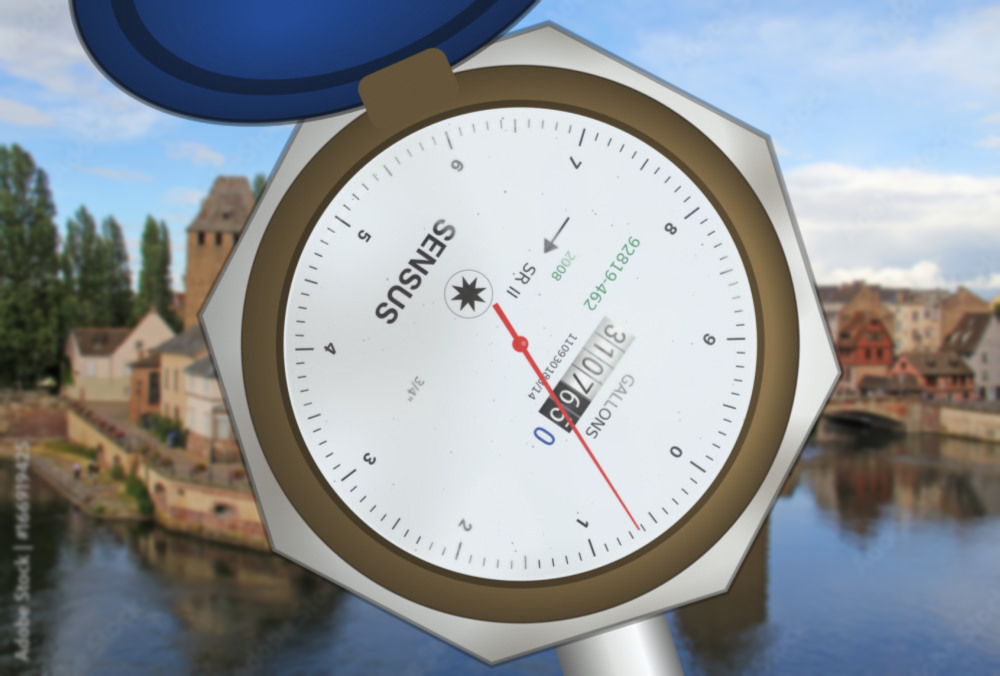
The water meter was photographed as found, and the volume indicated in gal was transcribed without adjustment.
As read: 3107650.6 gal
